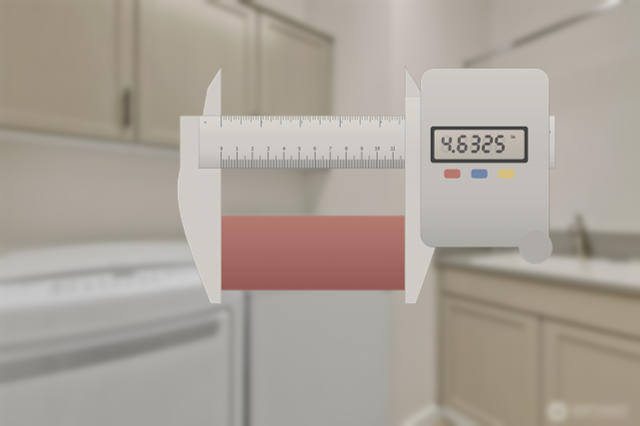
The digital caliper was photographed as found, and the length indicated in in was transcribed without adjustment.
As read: 4.6325 in
